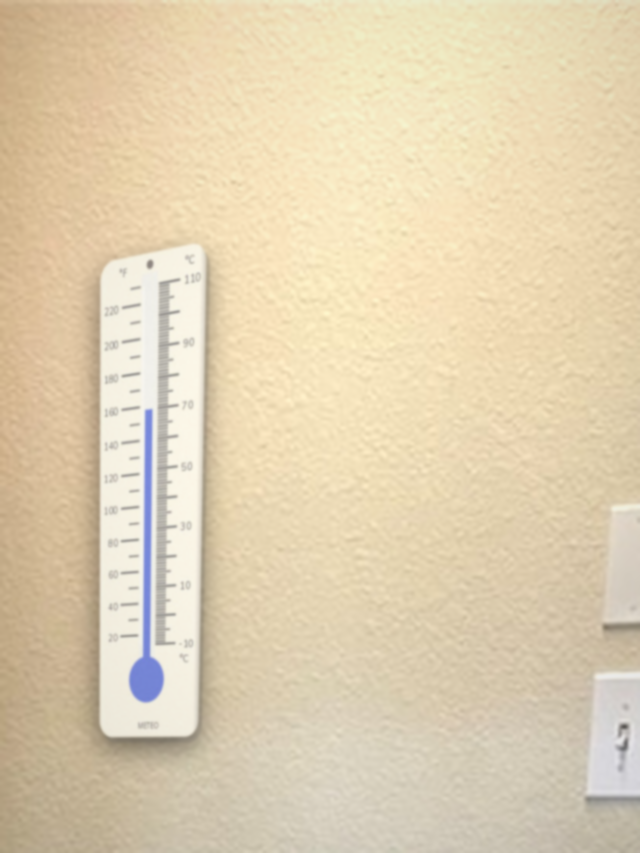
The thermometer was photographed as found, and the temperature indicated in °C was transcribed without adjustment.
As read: 70 °C
